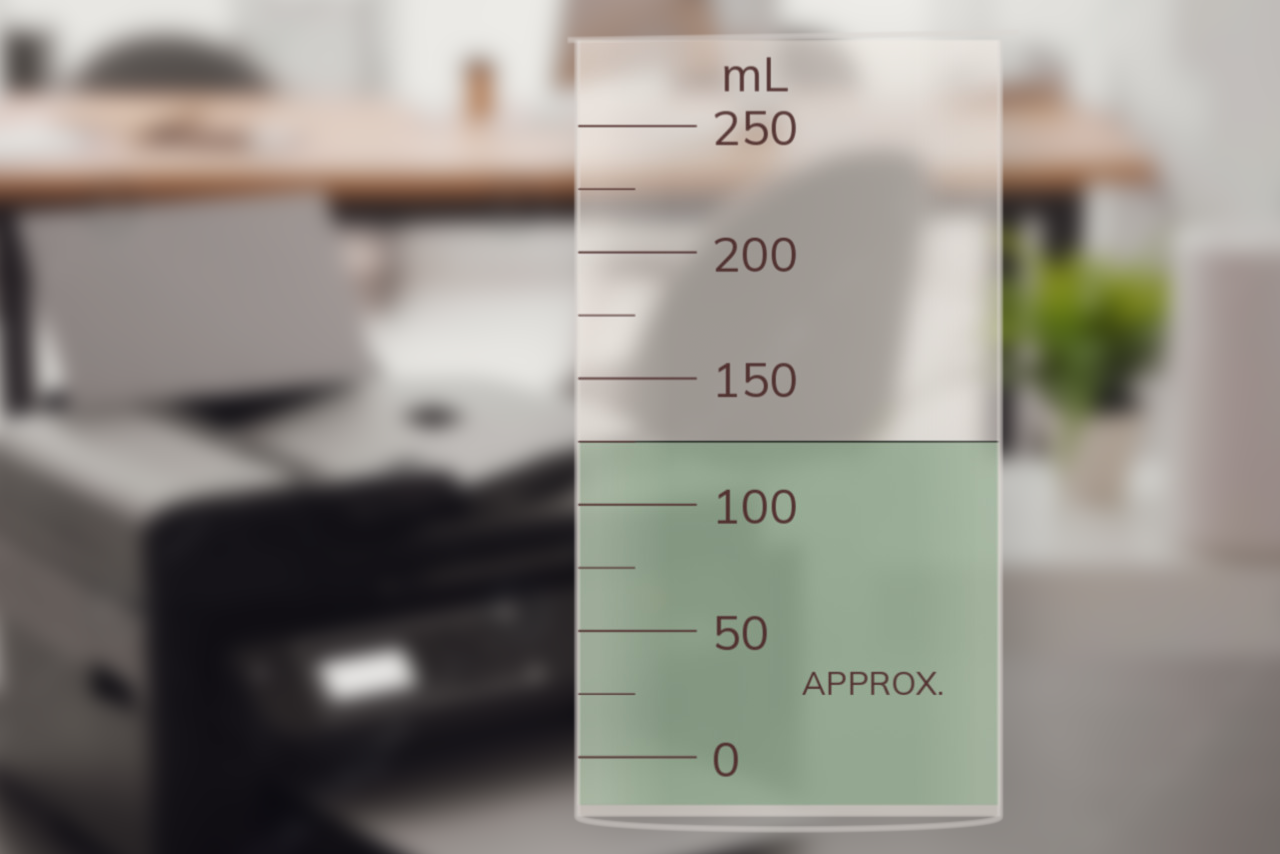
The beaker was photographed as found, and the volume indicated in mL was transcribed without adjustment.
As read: 125 mL
